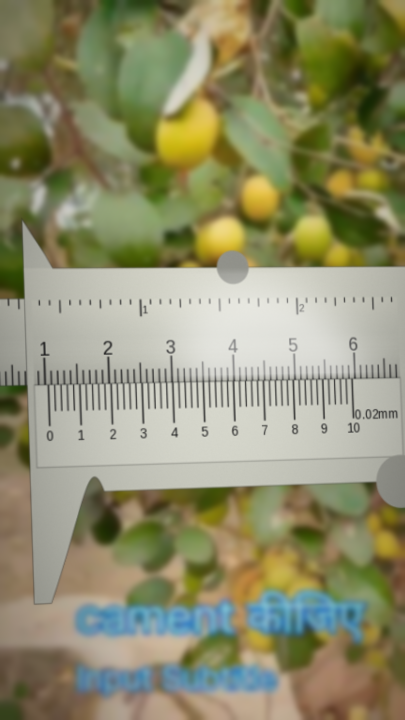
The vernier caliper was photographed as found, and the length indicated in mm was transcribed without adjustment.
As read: 10.5 mm
